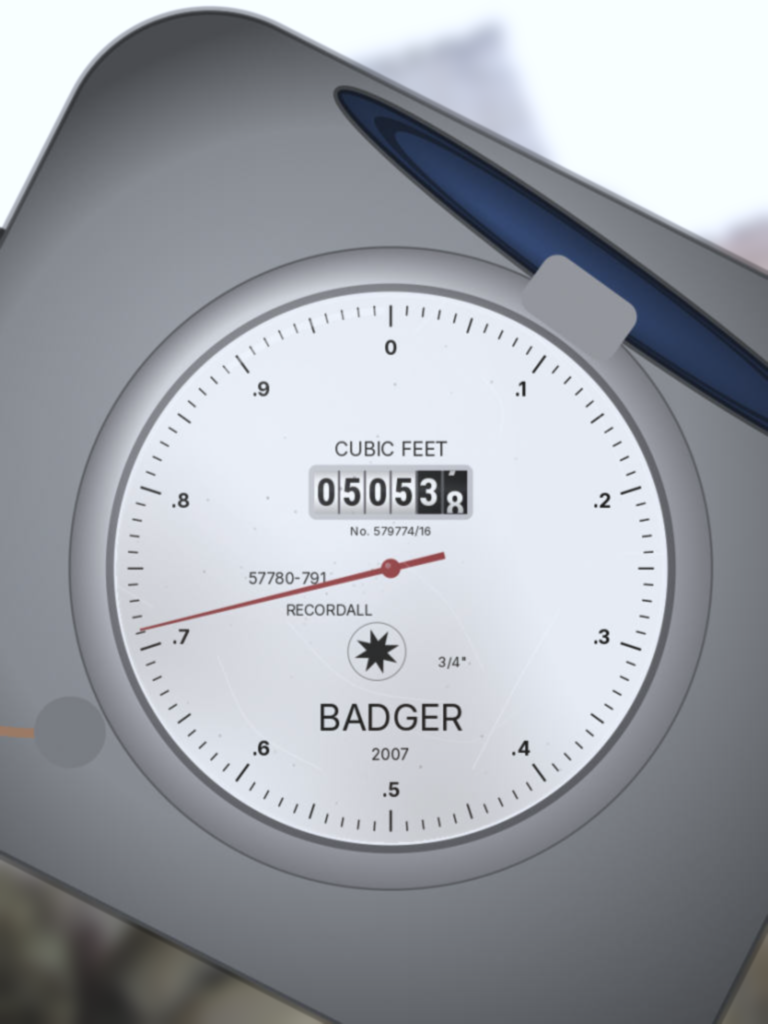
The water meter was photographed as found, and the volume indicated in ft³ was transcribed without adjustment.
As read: 50537.71 ft³
